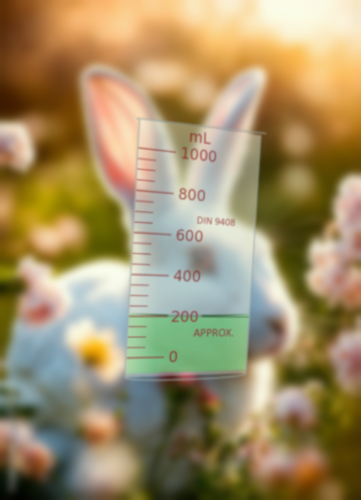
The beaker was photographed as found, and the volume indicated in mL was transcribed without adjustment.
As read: 200 mL
